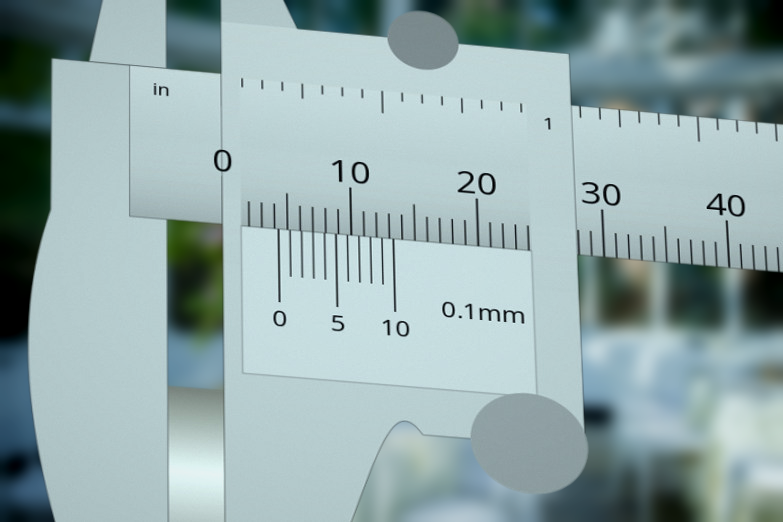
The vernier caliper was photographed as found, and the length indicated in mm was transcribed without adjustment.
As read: 4.3 mm
